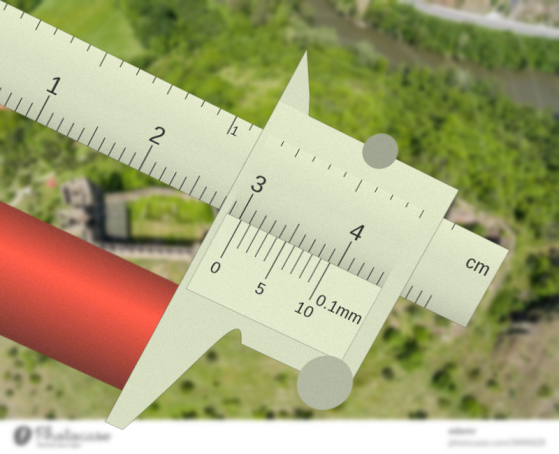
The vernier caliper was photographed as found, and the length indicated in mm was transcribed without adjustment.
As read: 30.2 mm
